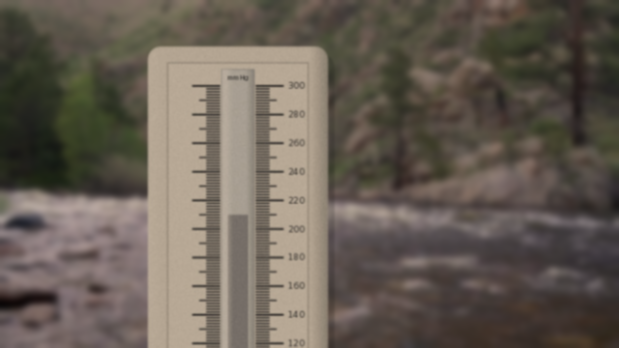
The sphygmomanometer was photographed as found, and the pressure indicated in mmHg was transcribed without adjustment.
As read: 210 mmHg
